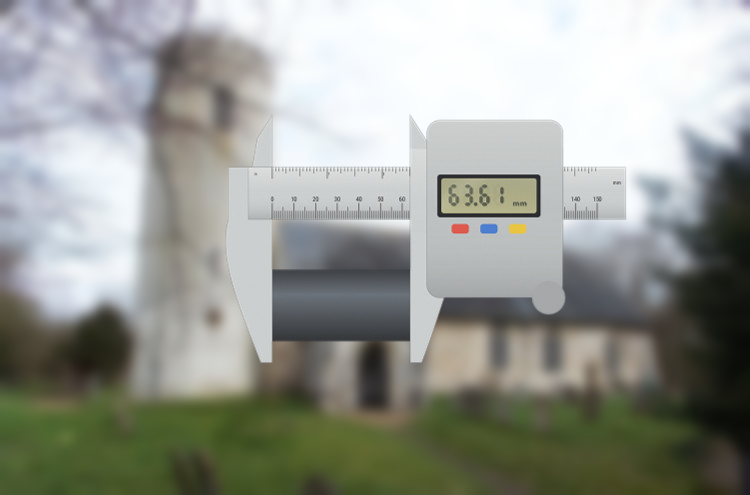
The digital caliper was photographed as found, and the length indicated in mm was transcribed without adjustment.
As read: 63.61 mm
